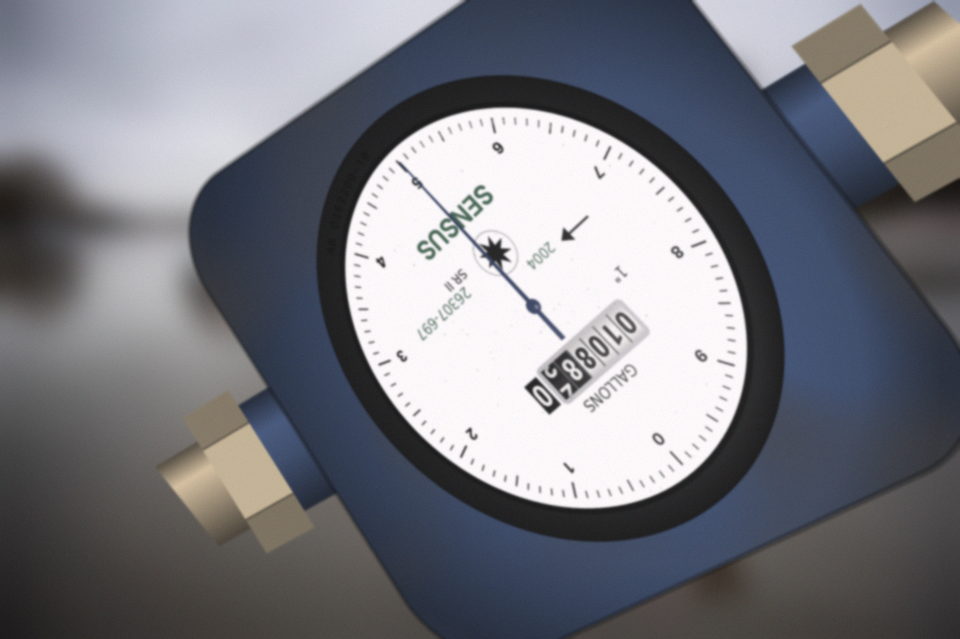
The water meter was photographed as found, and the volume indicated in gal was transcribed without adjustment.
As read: 108825.0 gal
